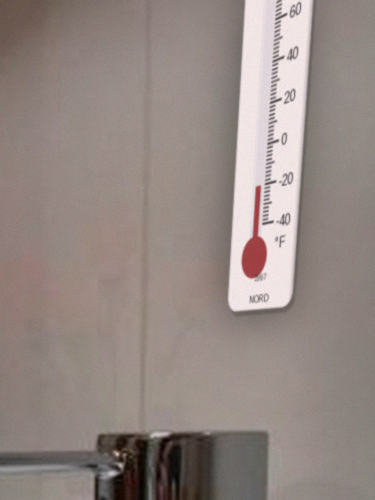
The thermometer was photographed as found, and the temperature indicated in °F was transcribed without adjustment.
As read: -20 °F
